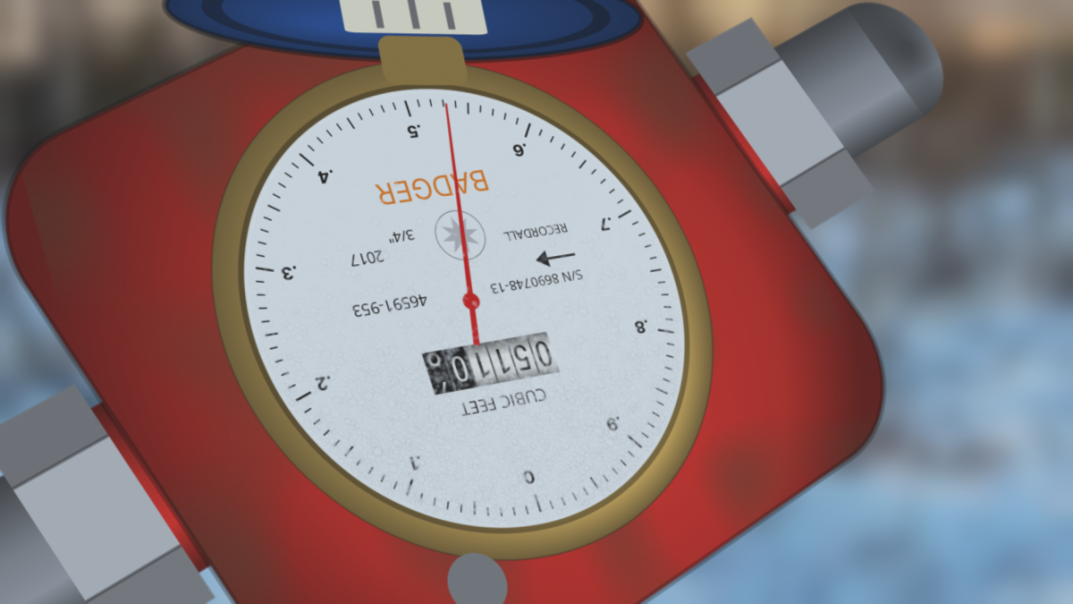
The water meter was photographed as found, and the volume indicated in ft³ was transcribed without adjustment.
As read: 51107.53 ft³
